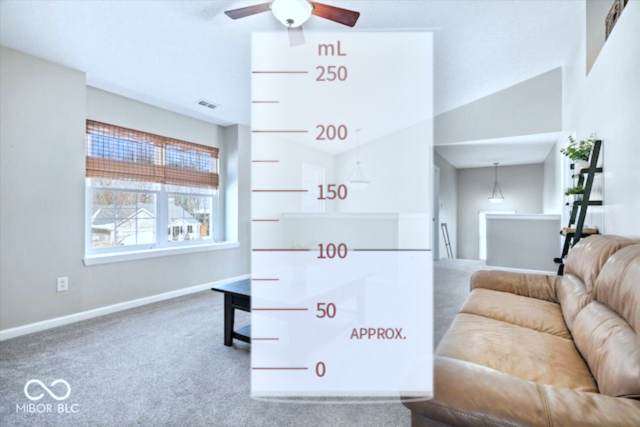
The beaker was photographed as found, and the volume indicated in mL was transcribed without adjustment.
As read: 100 mL
